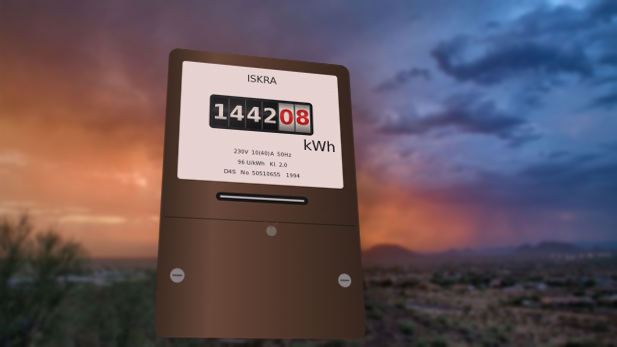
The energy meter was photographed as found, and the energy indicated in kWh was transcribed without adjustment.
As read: 1442.08 kWh
